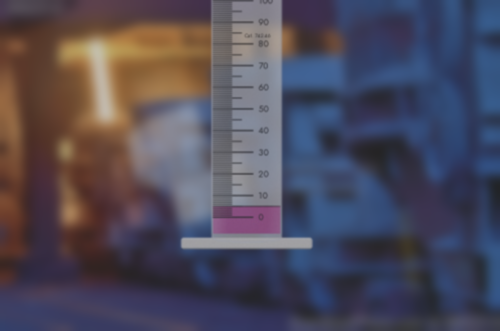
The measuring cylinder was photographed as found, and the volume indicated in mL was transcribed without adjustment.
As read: 5 mL
